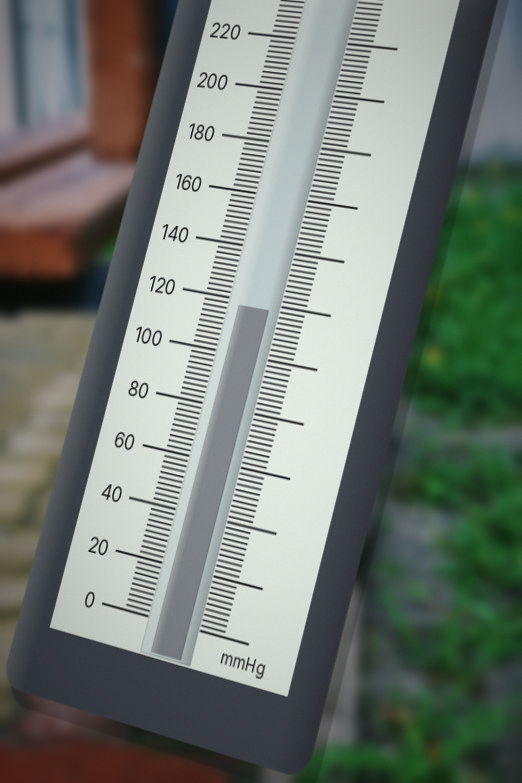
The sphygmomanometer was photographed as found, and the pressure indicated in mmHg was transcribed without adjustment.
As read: 118 mmHg
